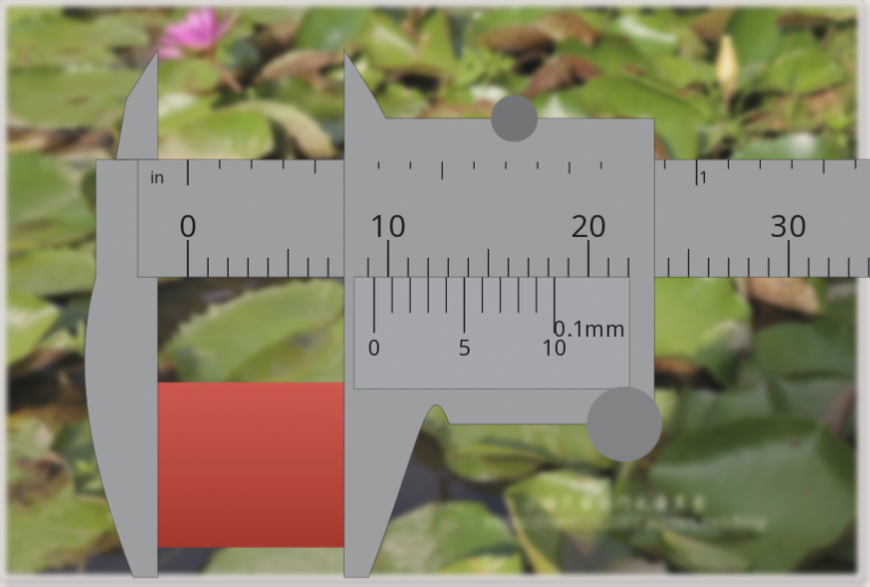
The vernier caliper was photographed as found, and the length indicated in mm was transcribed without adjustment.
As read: 9.3 mm
